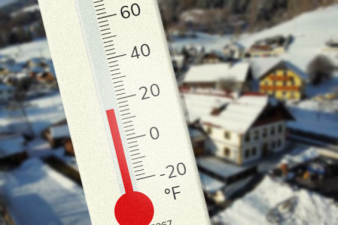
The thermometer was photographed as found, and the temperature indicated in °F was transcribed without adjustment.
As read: 16 °F
